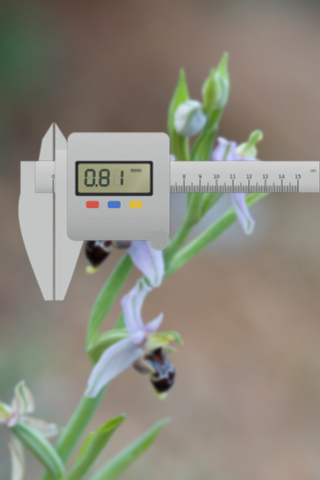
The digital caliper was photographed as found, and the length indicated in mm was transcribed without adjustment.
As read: 0.81 mm
